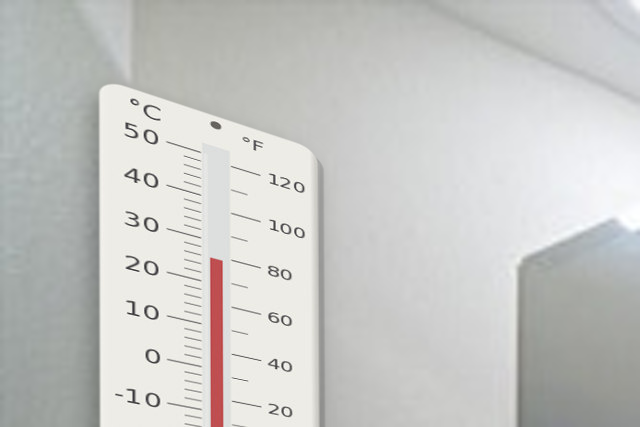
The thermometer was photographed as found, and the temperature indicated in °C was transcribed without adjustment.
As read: 26 °C
